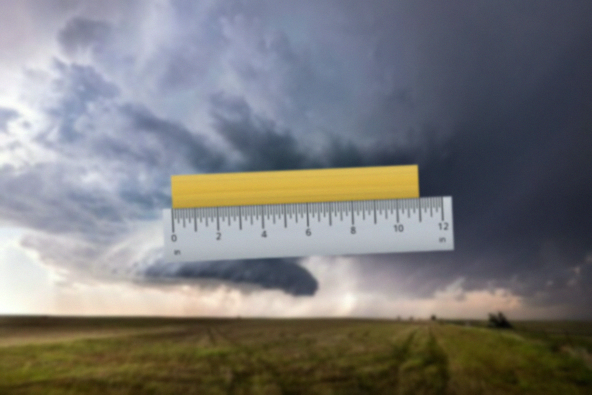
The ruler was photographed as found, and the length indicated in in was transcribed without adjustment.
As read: 11 in
